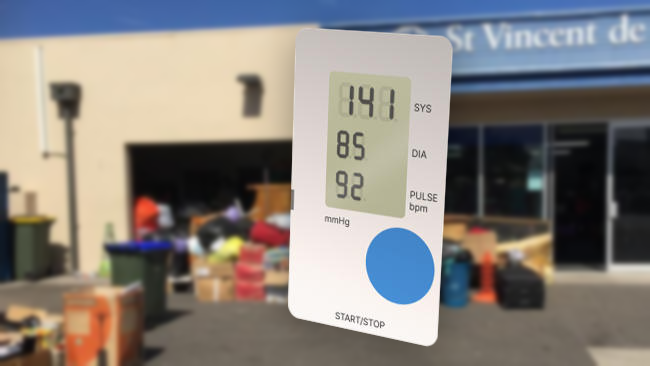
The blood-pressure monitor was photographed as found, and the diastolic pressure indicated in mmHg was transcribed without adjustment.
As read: 85 mmHg
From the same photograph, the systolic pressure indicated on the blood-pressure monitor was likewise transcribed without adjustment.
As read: 141 mmHg
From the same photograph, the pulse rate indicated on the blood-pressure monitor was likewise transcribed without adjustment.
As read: 92 bpm
